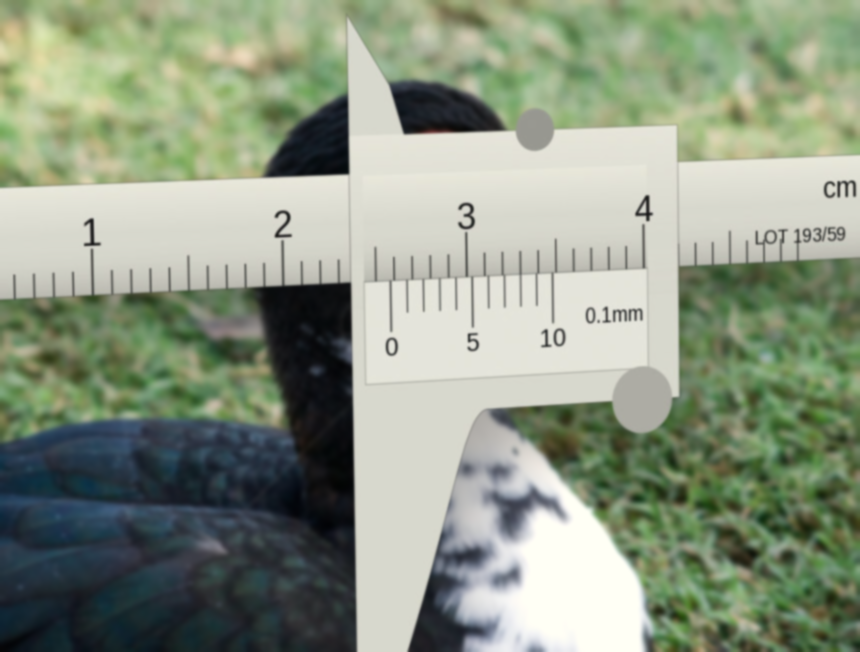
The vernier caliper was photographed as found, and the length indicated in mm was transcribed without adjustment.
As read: 25.8 mm
